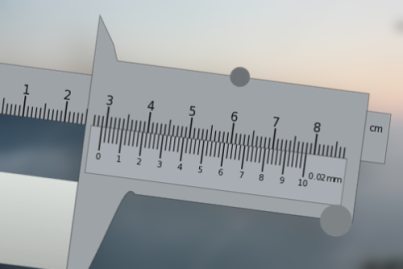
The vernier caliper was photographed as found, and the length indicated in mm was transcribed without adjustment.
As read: 29.0 mm
